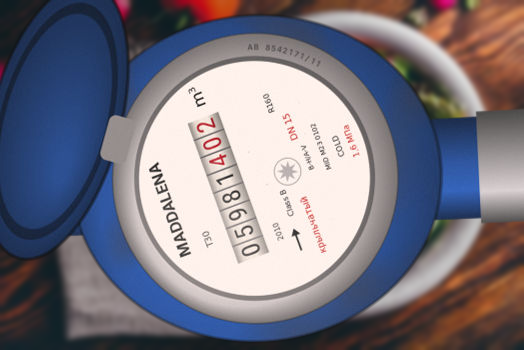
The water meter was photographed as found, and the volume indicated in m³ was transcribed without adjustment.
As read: 5981.402 m³
